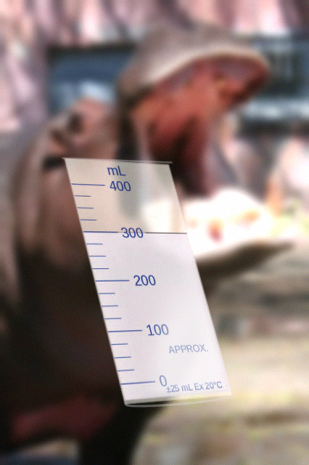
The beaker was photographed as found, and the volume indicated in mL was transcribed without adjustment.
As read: 300 mL
